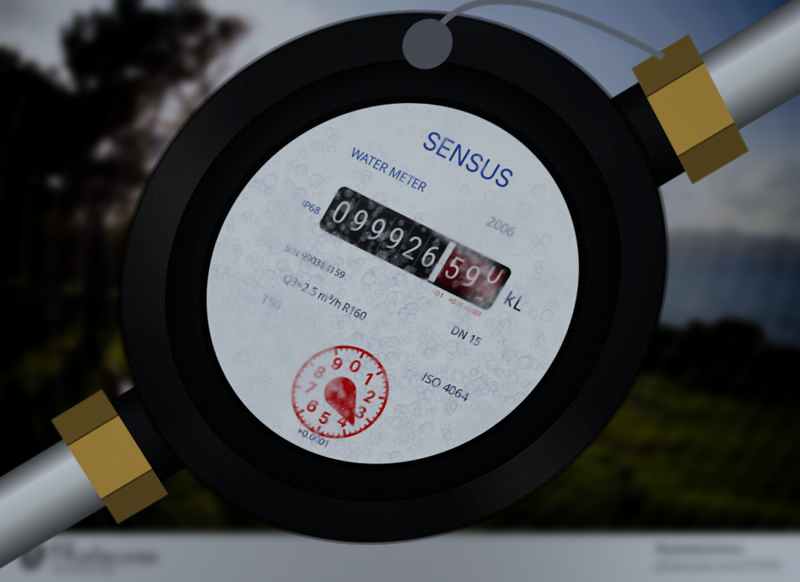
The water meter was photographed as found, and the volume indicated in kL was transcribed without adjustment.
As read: 99926.5903 kL
